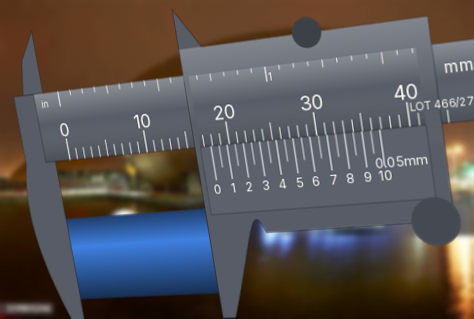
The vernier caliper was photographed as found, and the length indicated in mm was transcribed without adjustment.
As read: 17.8 mm
